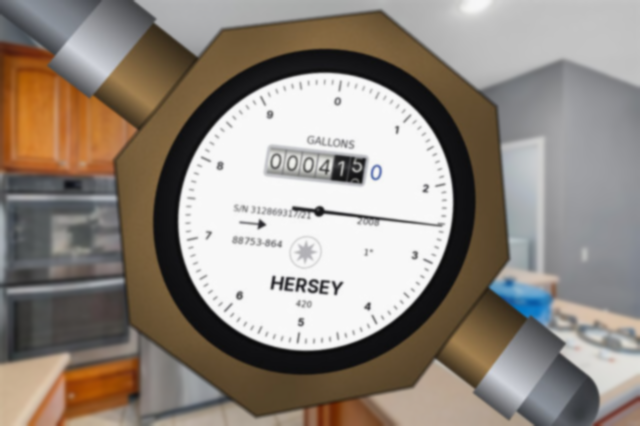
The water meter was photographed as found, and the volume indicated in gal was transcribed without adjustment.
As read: 4152.5 gal
